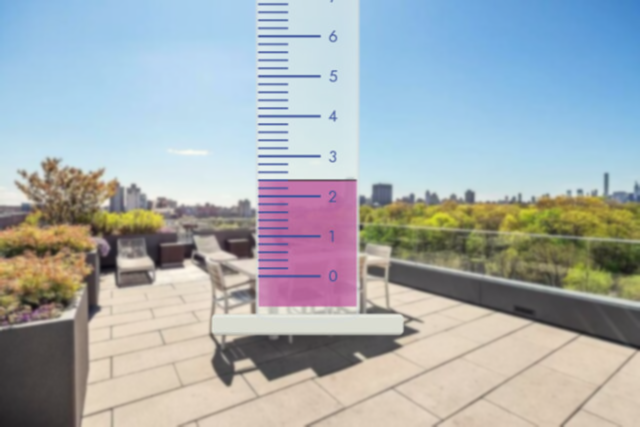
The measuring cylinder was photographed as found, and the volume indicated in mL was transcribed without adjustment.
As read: 2.4 mL
